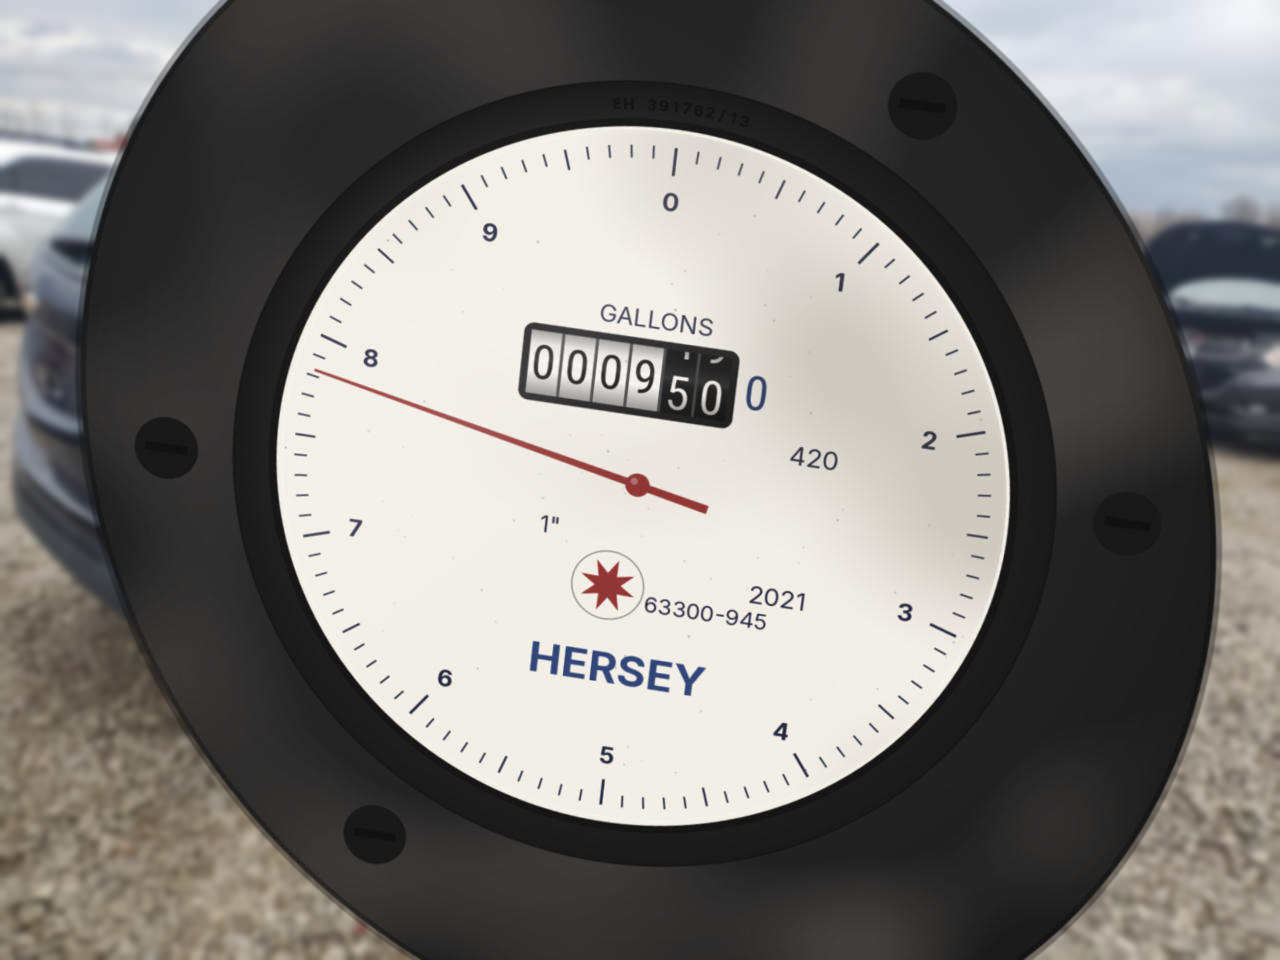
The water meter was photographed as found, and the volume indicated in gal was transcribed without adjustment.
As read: 9497.8 gal
